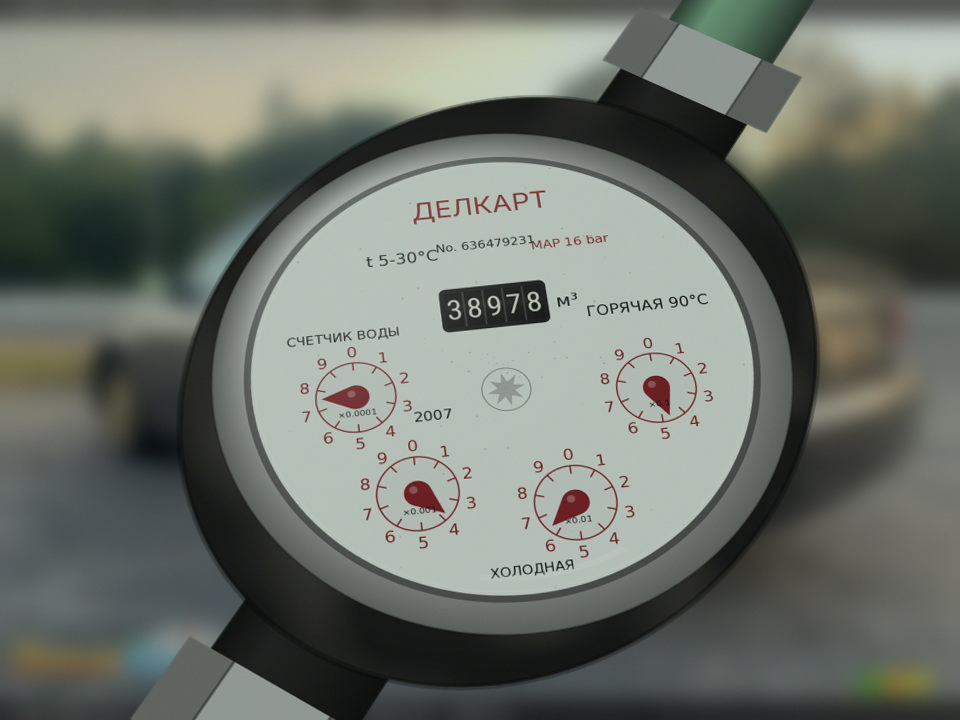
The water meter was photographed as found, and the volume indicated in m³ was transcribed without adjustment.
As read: 38978.4637 m³
